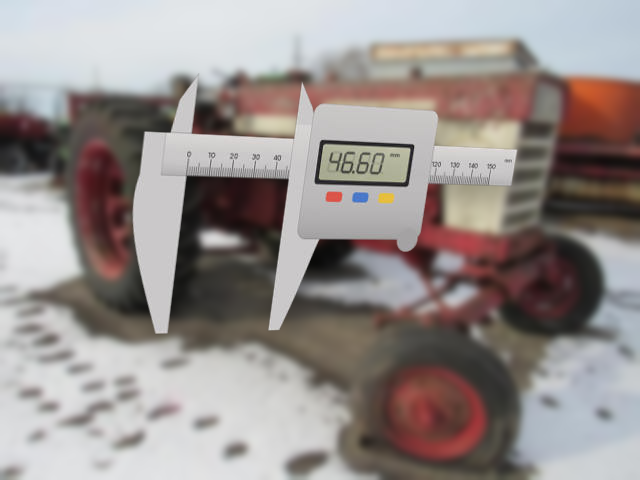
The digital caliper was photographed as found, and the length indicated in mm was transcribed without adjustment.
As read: 46.60 mm
